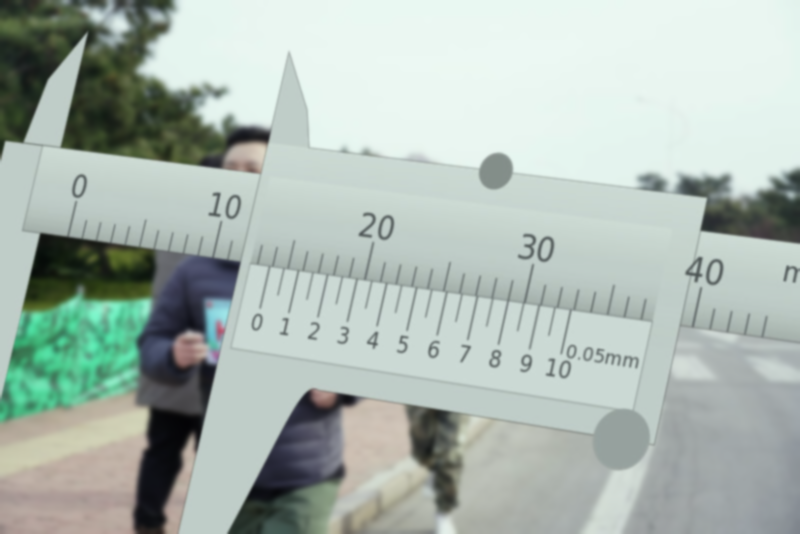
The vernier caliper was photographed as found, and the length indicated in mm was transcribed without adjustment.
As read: 13.8 mm
